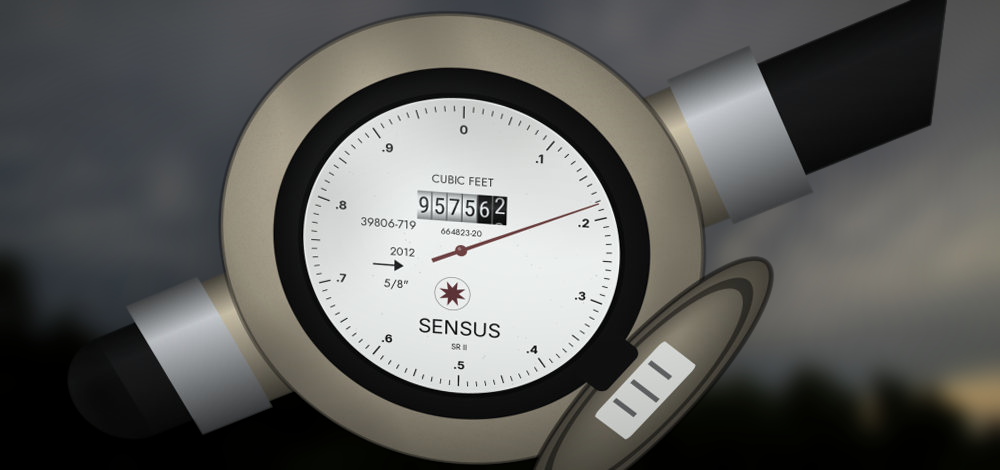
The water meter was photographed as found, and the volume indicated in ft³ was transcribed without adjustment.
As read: 957562.18 ft³
